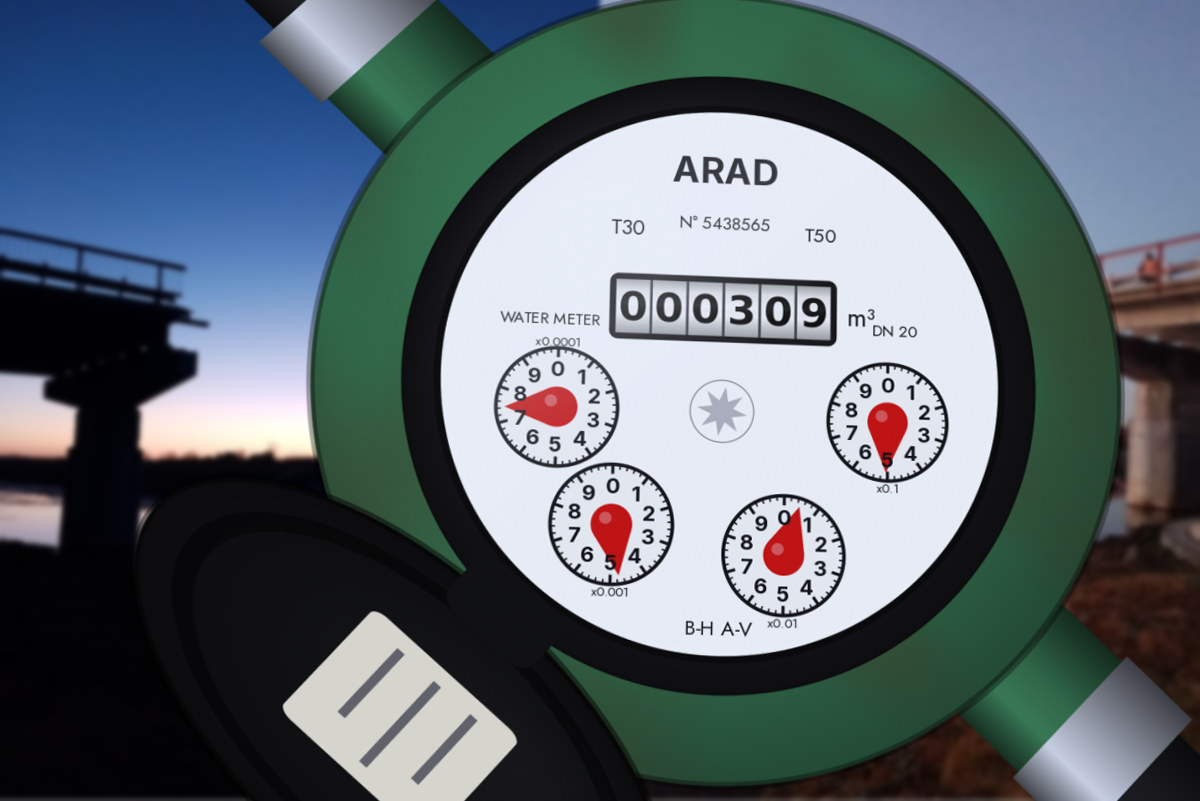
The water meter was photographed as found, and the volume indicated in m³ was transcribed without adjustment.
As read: 309.5047 m³
